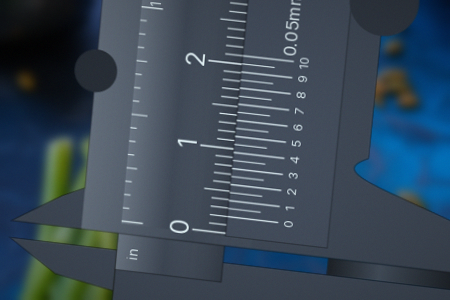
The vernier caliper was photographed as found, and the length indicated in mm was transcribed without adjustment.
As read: 2.0 mm
